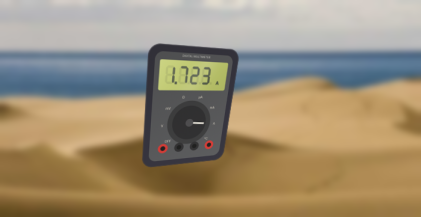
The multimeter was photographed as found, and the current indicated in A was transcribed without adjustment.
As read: 1.723 A
